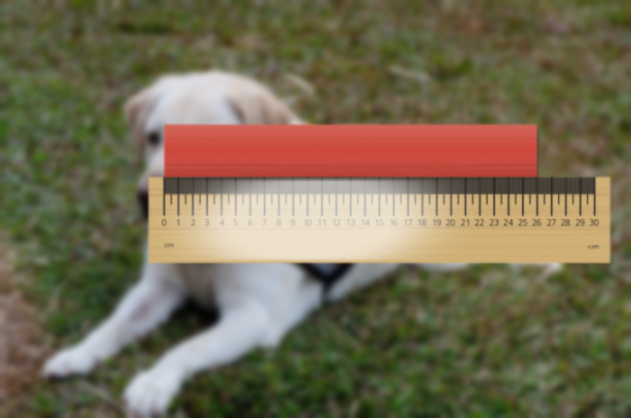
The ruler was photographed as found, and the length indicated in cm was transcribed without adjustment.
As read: 26 cm
